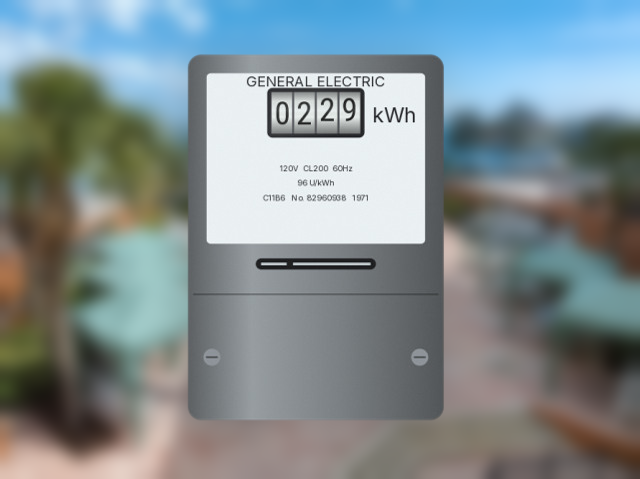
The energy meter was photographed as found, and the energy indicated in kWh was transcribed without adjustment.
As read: 229 kWh
